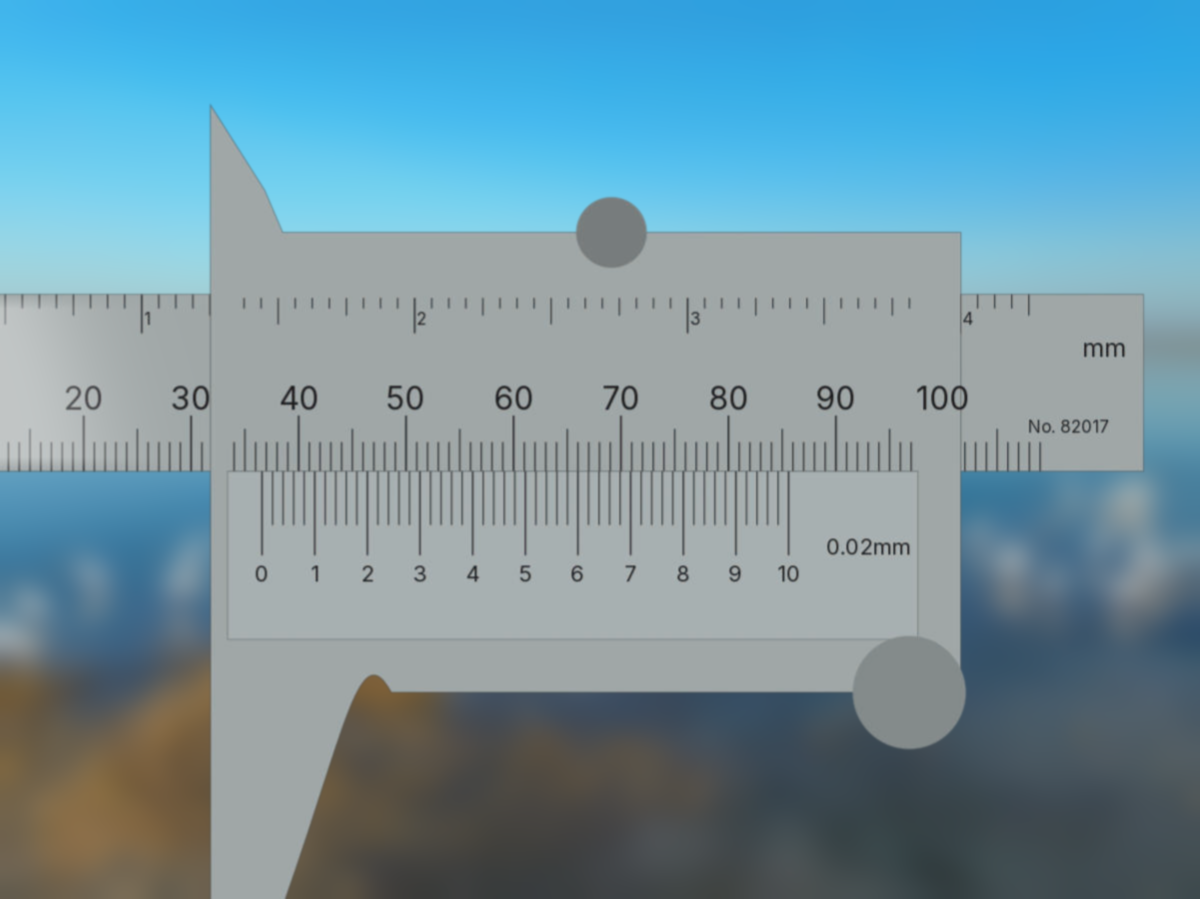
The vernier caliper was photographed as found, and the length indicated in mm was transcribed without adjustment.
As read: 36.6 mm
